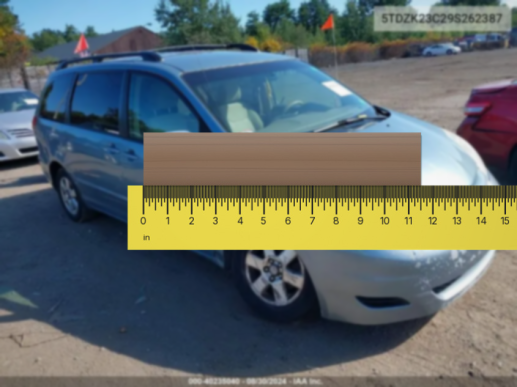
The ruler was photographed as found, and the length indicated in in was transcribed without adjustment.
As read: 11.5 in
